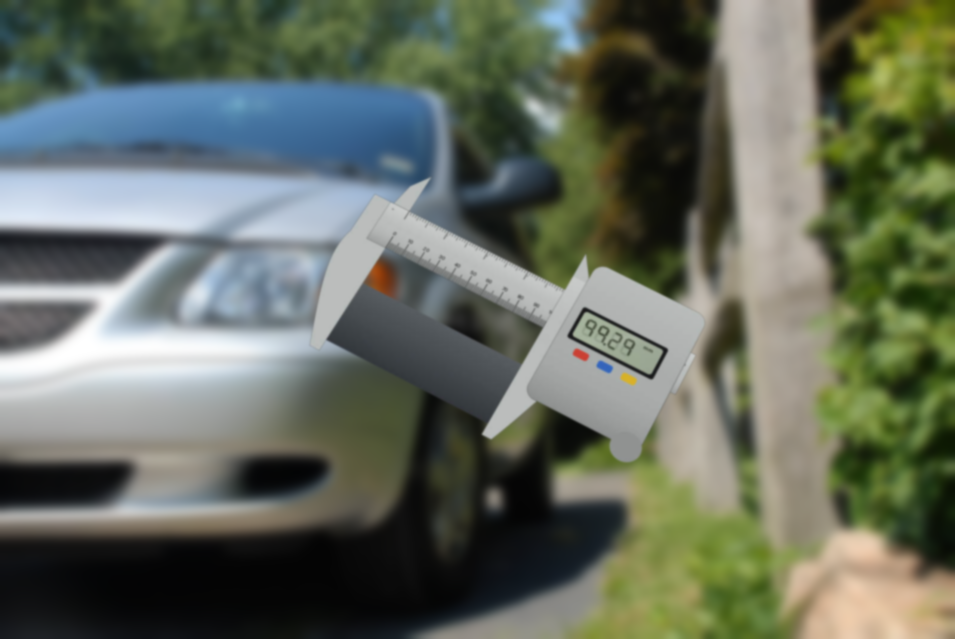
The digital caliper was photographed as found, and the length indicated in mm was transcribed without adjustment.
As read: 99.29 mm
